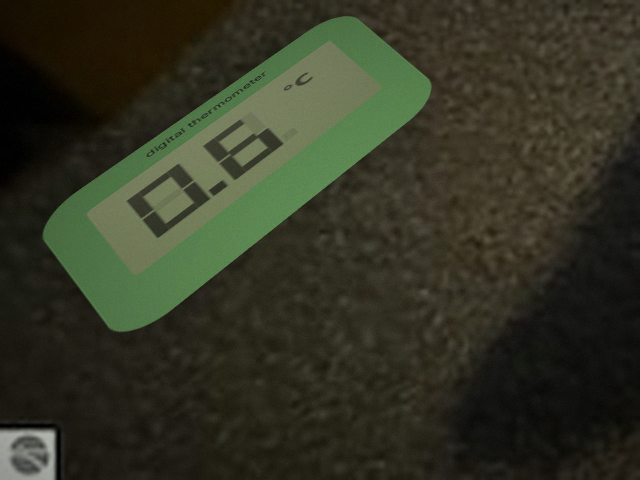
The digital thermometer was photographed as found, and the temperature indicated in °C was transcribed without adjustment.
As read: 0.6 °C
